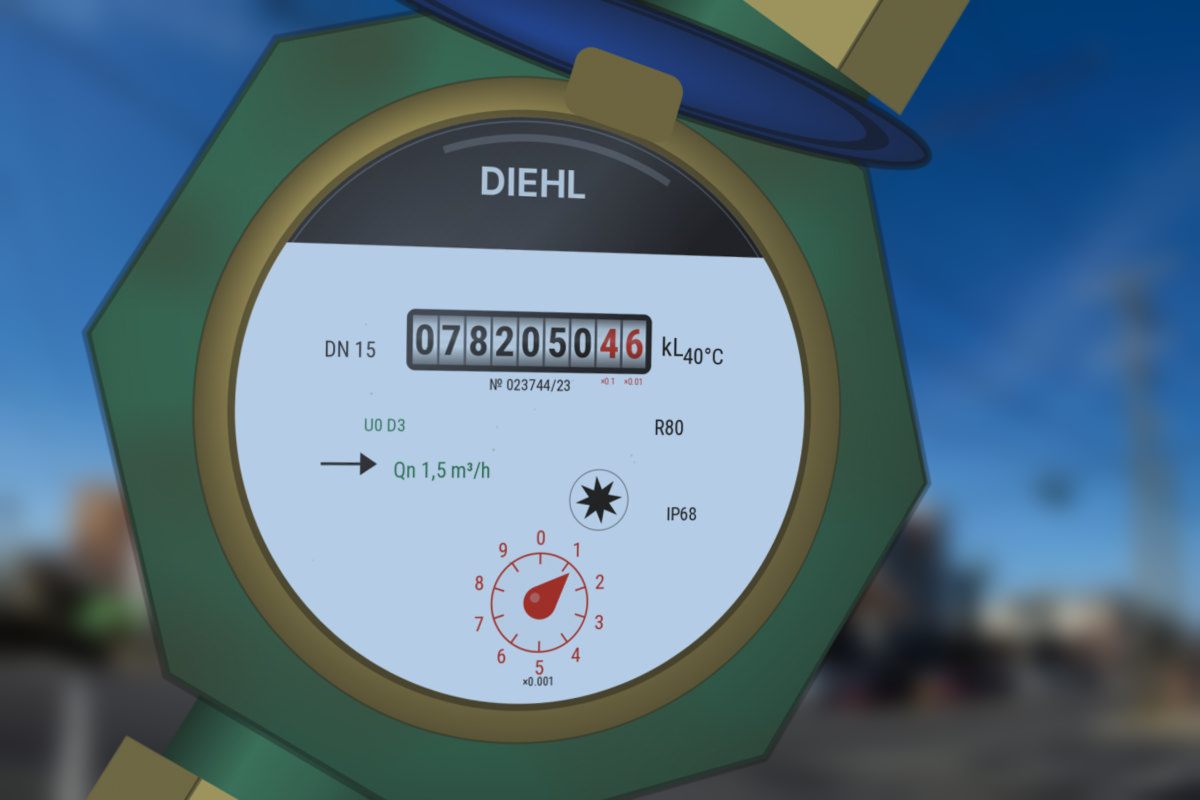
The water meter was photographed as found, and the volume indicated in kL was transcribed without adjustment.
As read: 782050.461 kL
